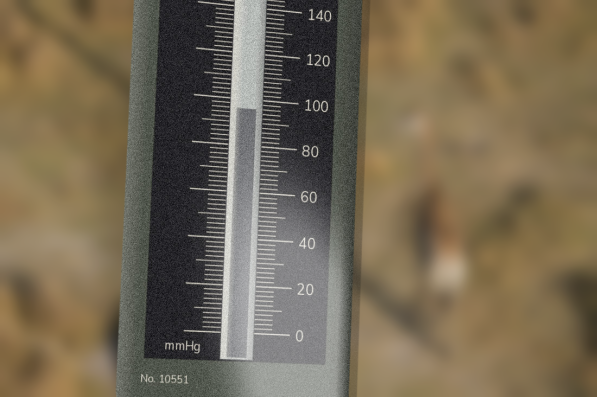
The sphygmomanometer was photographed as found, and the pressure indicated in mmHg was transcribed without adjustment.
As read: 96 mmHg
